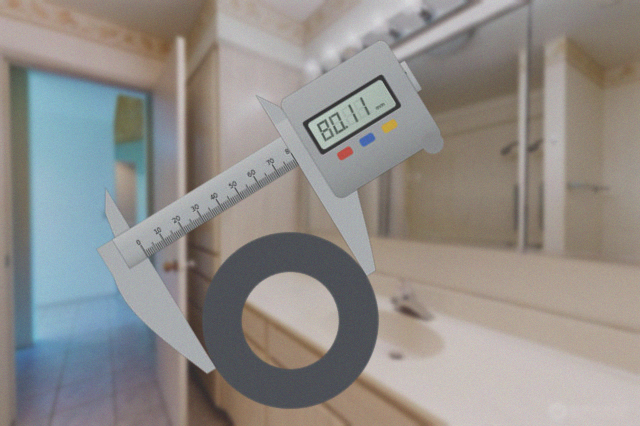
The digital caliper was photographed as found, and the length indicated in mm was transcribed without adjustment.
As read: 80.11 mm
